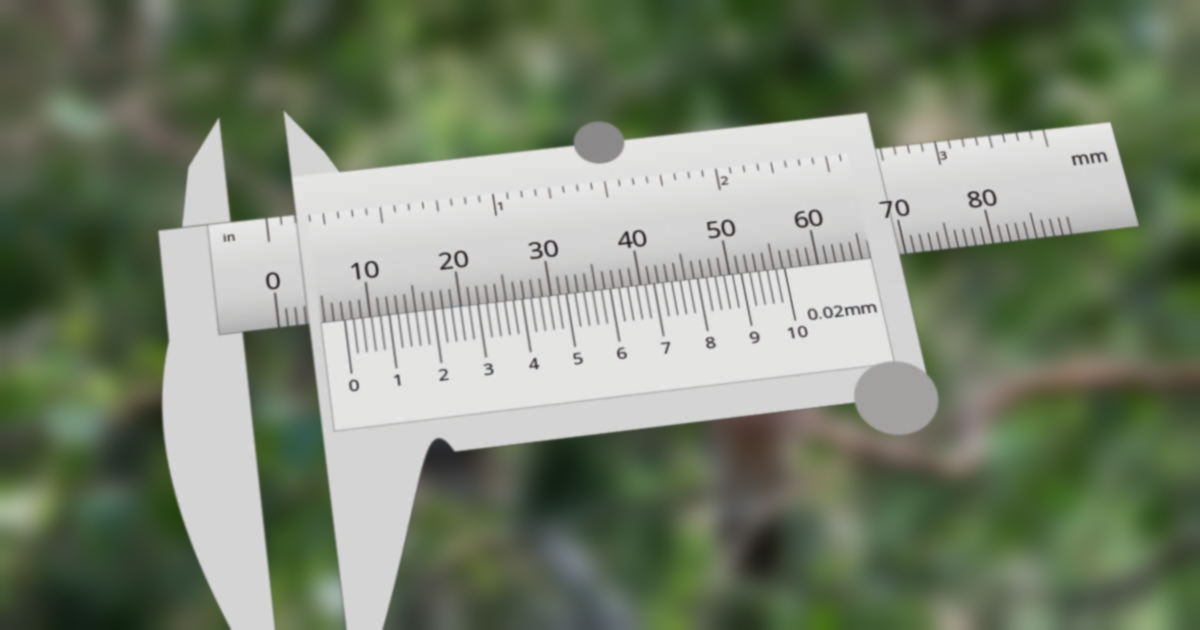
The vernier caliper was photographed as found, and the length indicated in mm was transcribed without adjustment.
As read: 7.2 mm
